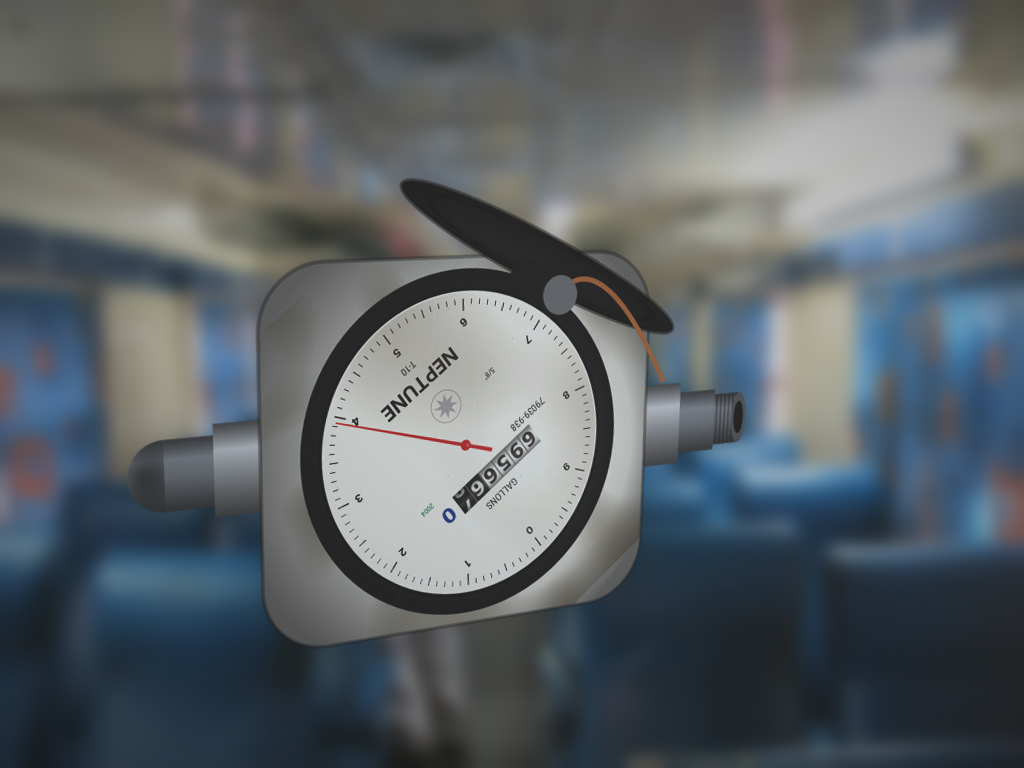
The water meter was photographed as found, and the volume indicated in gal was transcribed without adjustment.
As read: 6956673.9 gal
